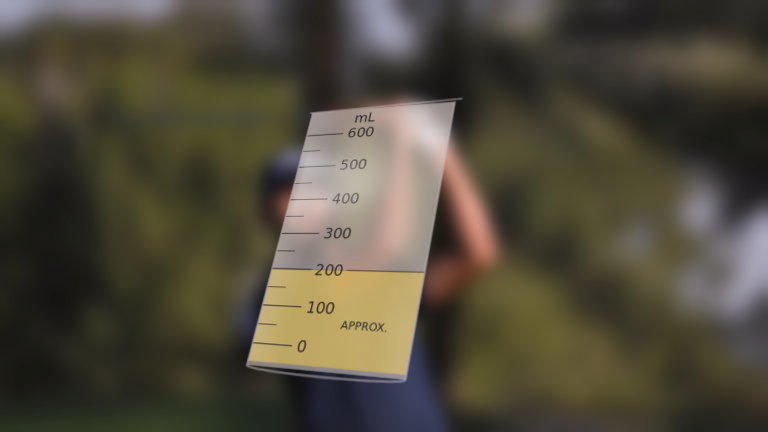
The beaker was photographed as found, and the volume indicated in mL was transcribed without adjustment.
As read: 200 mL
